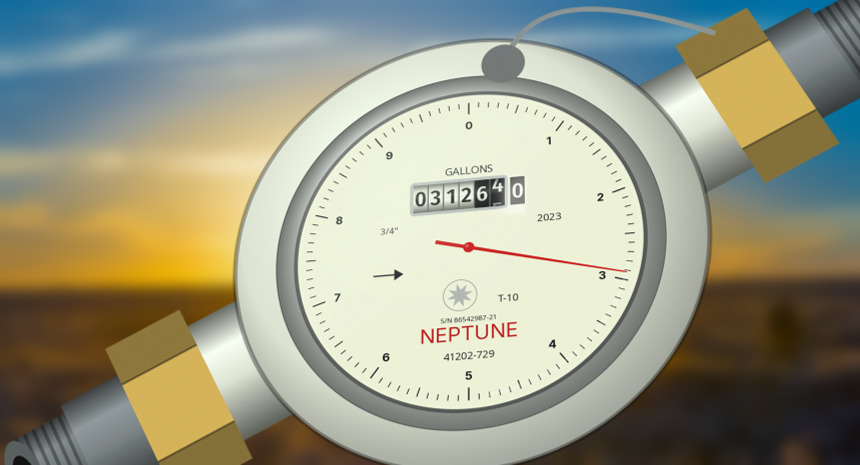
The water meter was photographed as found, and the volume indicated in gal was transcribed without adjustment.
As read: 312642.9 gal
